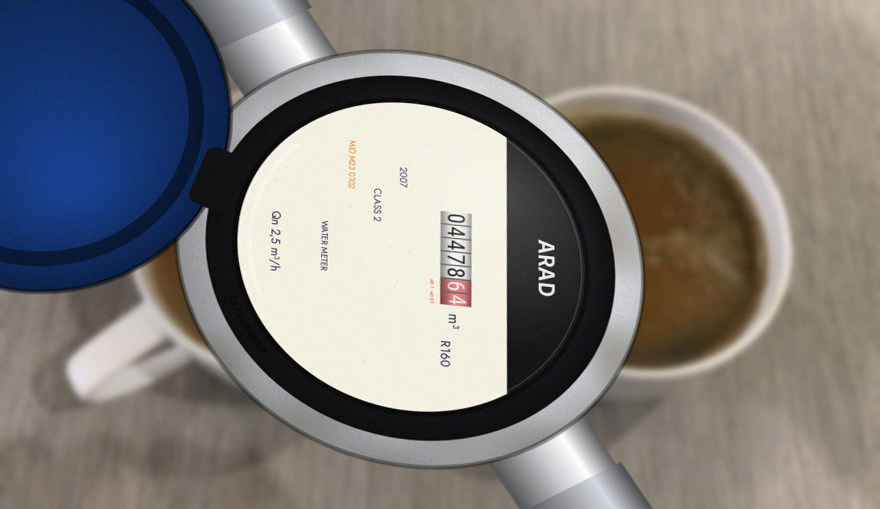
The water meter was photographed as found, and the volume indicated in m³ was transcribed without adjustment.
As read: 4478.64 m³
